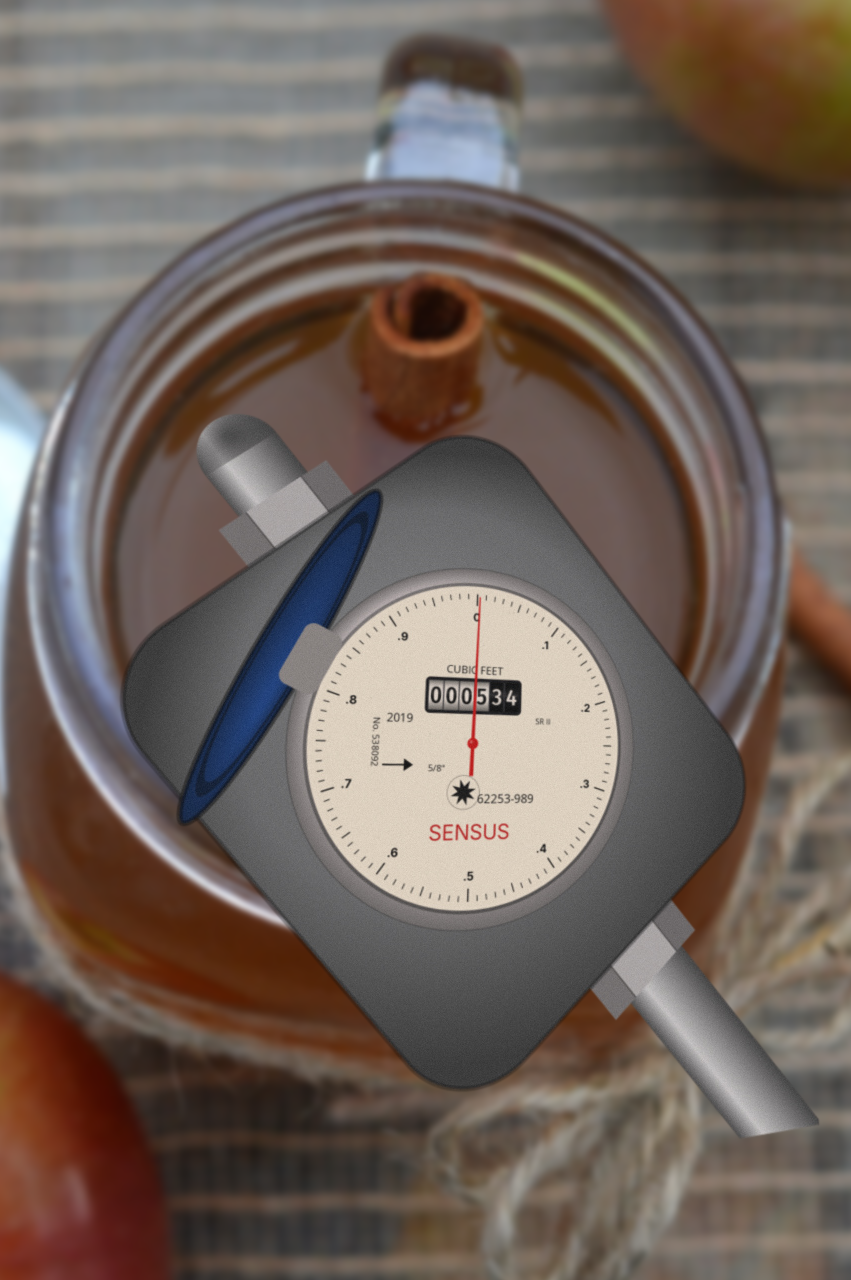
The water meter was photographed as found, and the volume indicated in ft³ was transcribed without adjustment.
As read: 534.00 ft³
